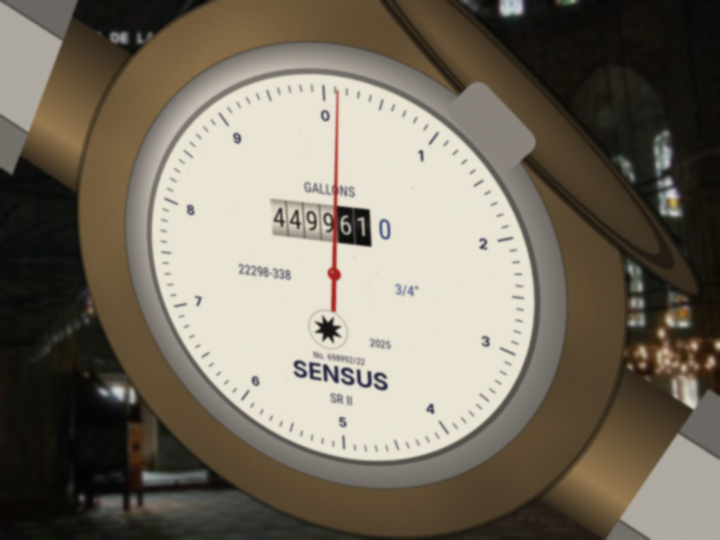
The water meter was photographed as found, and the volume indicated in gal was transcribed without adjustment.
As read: 4499610.1 gal
